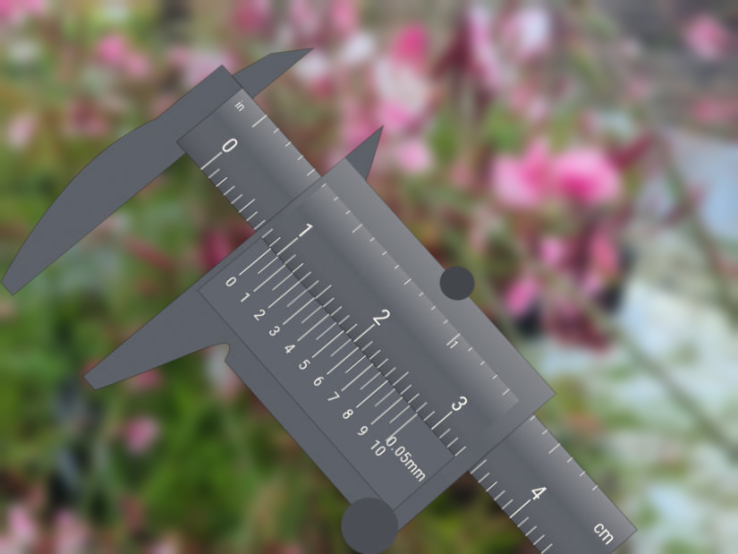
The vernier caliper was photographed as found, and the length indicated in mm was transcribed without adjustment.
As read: 9.2 mm
